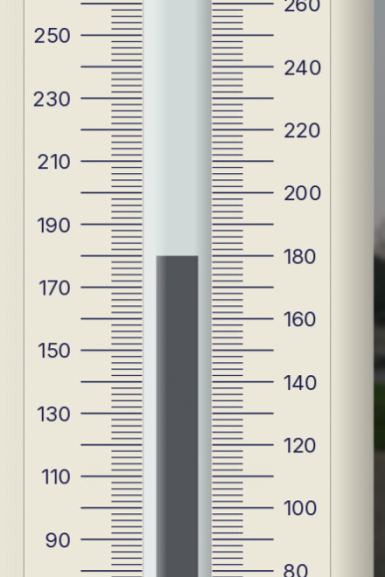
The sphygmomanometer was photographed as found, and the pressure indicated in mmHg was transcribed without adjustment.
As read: 180 mmHg
